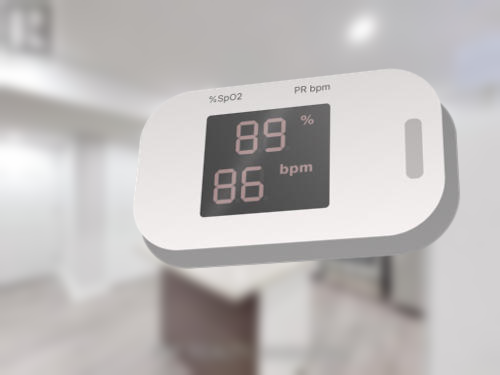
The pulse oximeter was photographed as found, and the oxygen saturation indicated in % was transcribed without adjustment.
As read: 89 %
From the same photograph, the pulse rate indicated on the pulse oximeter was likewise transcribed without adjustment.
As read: 86 bpm
